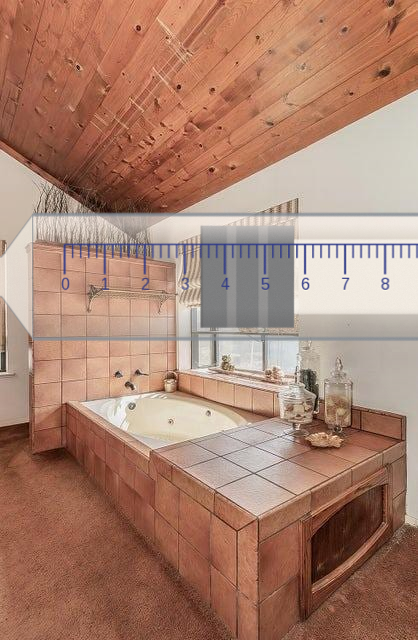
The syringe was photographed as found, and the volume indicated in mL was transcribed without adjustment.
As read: 3.4 mL
